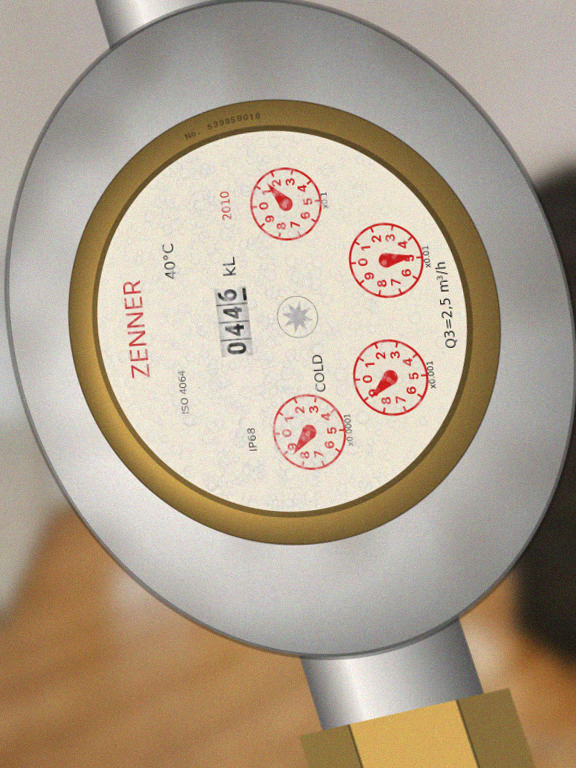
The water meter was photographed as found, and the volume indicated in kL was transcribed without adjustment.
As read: 446.1488 kL
